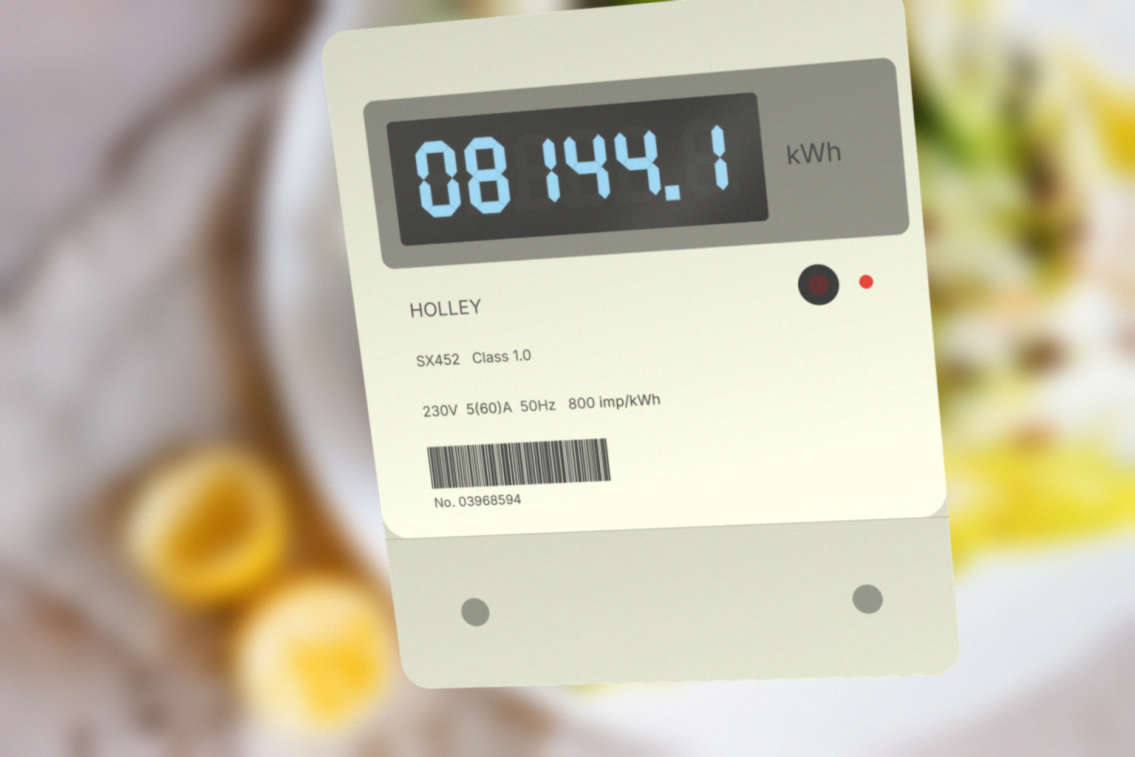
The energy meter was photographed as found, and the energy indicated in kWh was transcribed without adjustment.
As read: 8144.1 kWh
